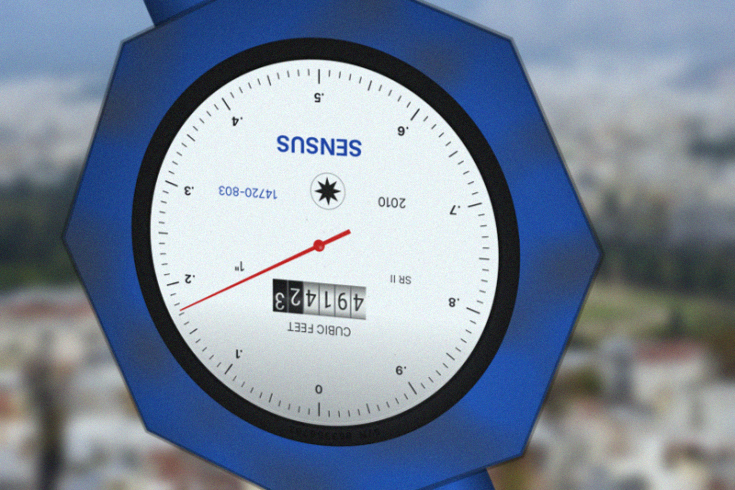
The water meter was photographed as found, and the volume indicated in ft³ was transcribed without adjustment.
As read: 491423.17 ft³
